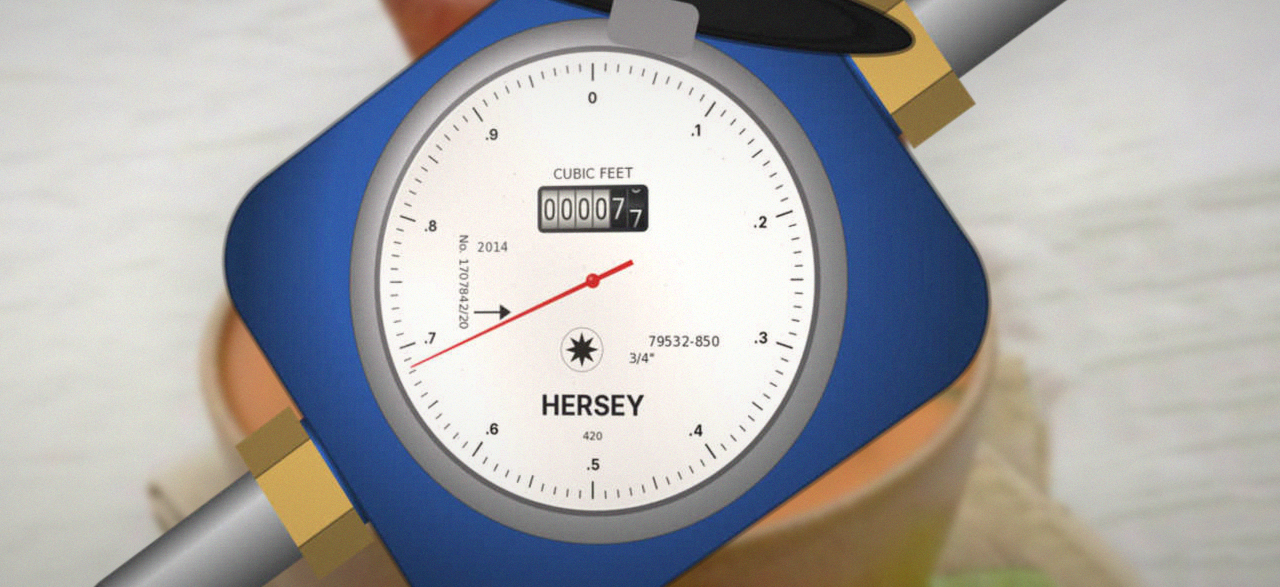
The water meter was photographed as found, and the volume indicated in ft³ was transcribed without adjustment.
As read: 76.68 ft³
